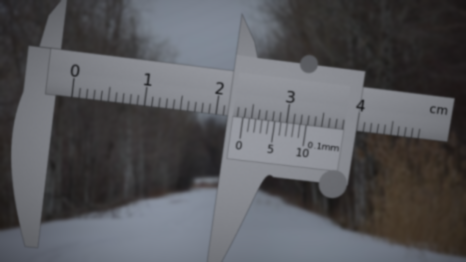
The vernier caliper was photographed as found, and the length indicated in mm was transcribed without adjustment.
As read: 23.8 mm
